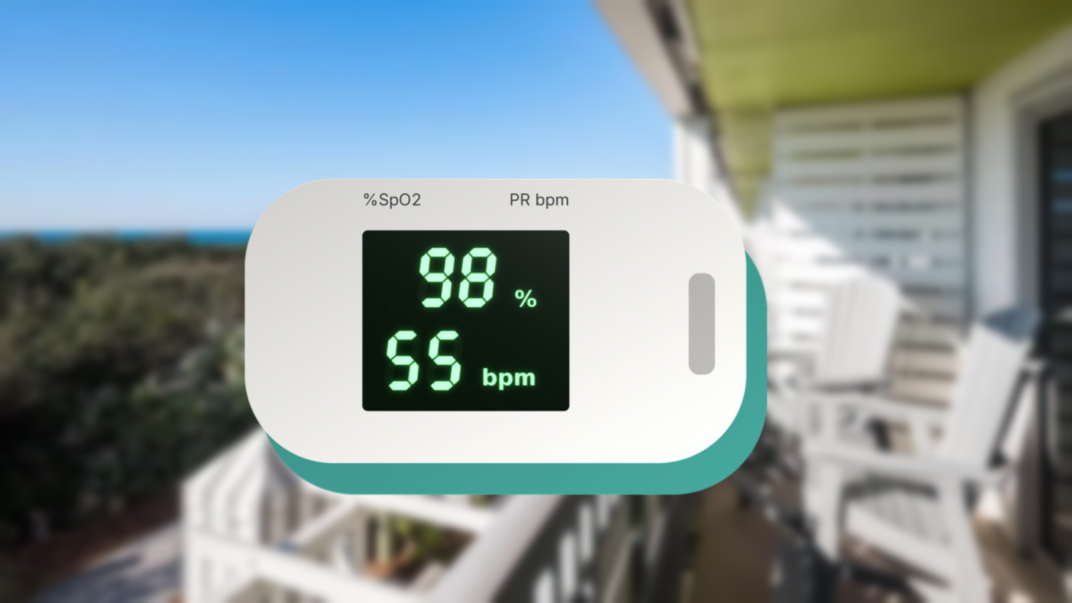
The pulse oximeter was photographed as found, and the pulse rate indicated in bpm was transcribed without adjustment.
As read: 55 bpm
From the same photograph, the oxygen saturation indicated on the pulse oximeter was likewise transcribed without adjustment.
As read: 98 %
